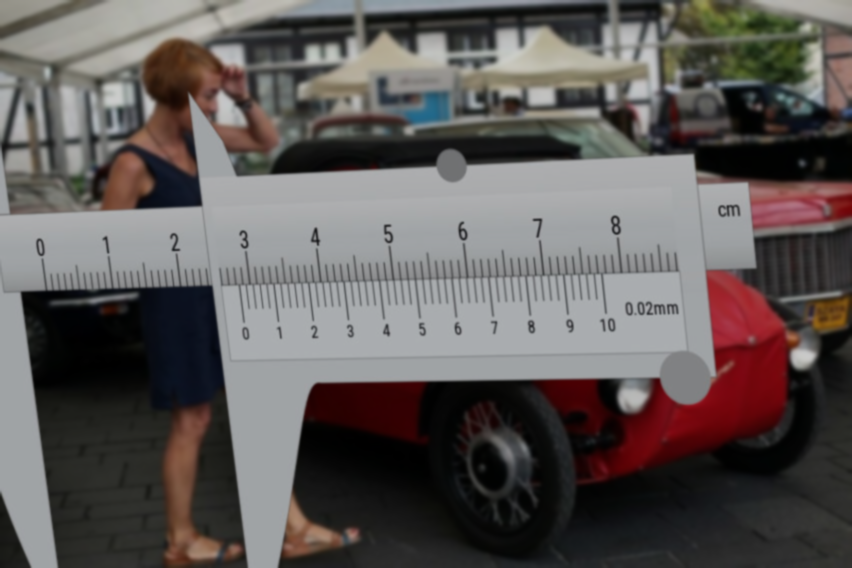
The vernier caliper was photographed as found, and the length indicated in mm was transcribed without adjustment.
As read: 28.5 mm
